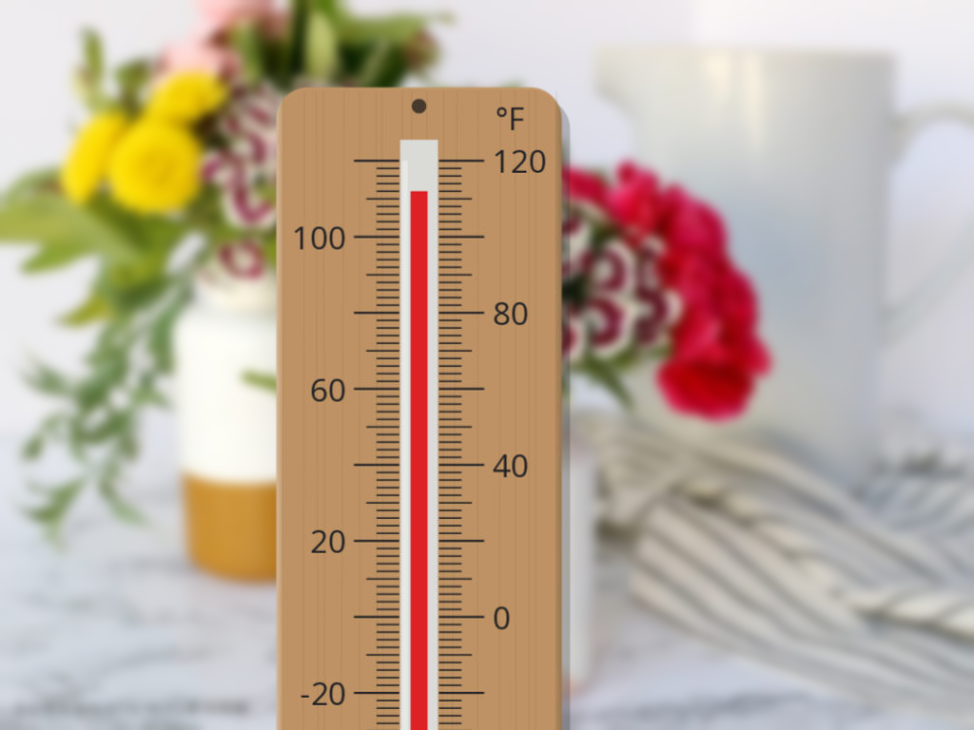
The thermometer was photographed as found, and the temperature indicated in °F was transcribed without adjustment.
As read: 112 °F
